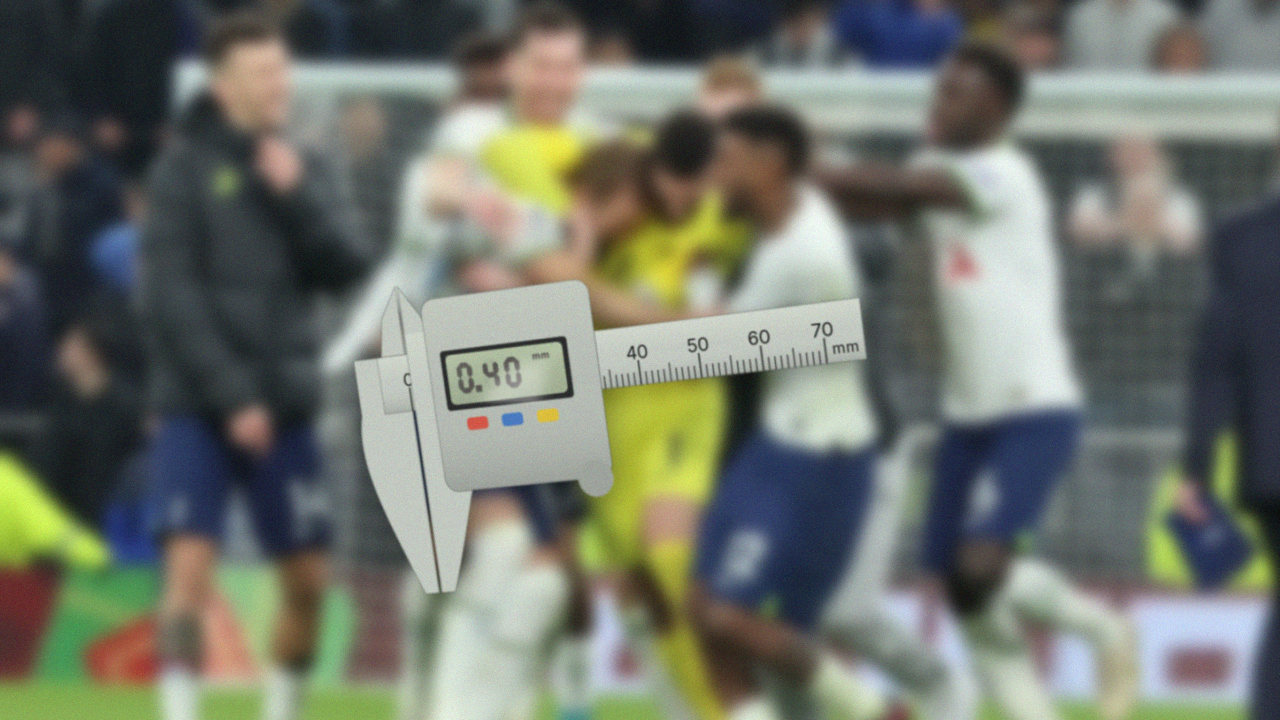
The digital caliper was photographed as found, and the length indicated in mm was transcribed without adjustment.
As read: 0.40 mm
